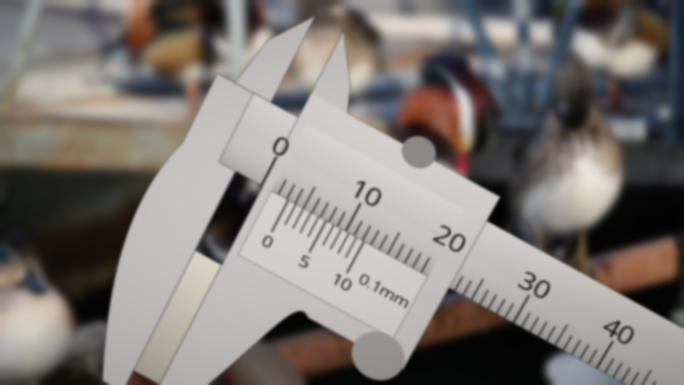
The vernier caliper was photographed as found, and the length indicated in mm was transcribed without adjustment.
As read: 3.2 mm
